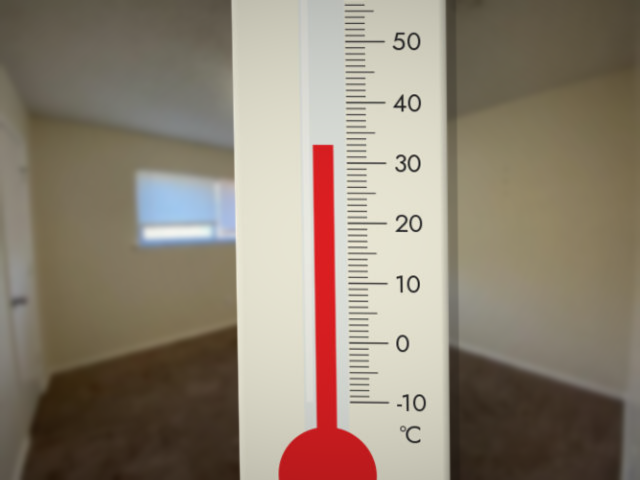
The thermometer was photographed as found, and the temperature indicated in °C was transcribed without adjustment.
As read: 33 °C
